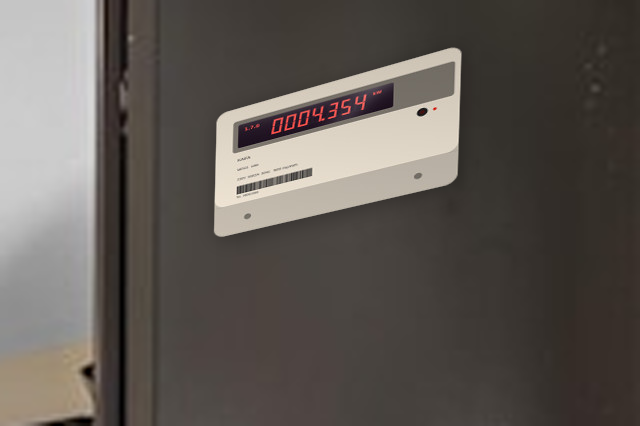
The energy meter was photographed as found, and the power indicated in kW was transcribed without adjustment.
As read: 4.354 kW
